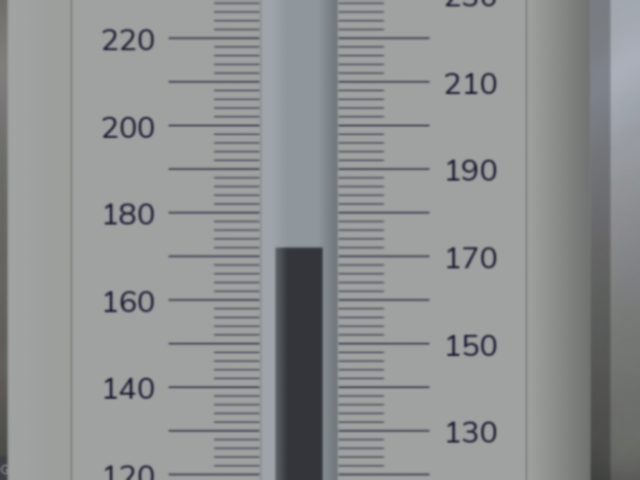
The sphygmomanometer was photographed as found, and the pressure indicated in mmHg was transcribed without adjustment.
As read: 172 mmHg
